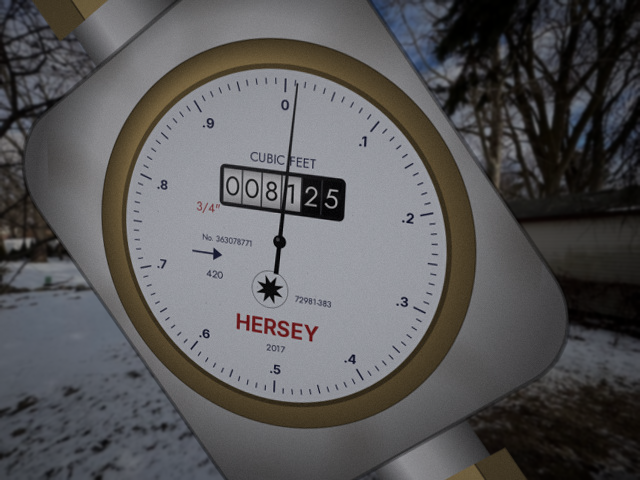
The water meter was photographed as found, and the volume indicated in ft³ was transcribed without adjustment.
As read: 8125.01 ft³
